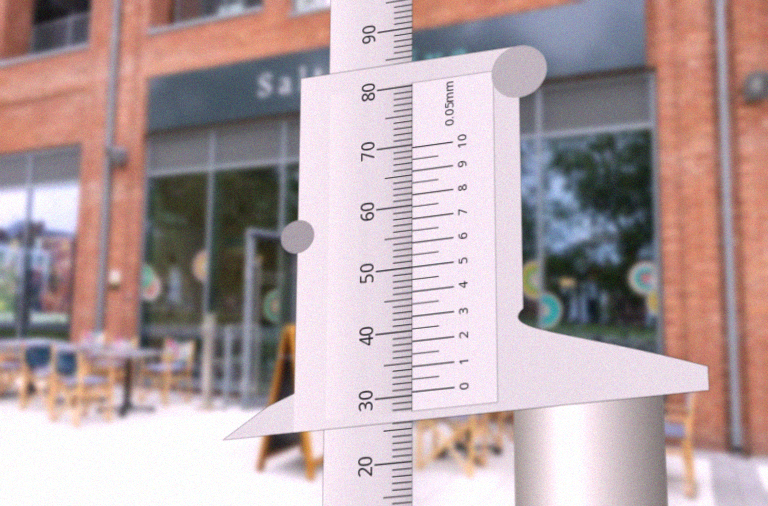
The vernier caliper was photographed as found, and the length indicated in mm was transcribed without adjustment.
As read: 30.5 mm
